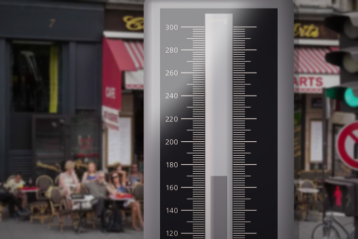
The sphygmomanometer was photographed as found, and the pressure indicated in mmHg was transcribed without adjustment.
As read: 170 mmHg
